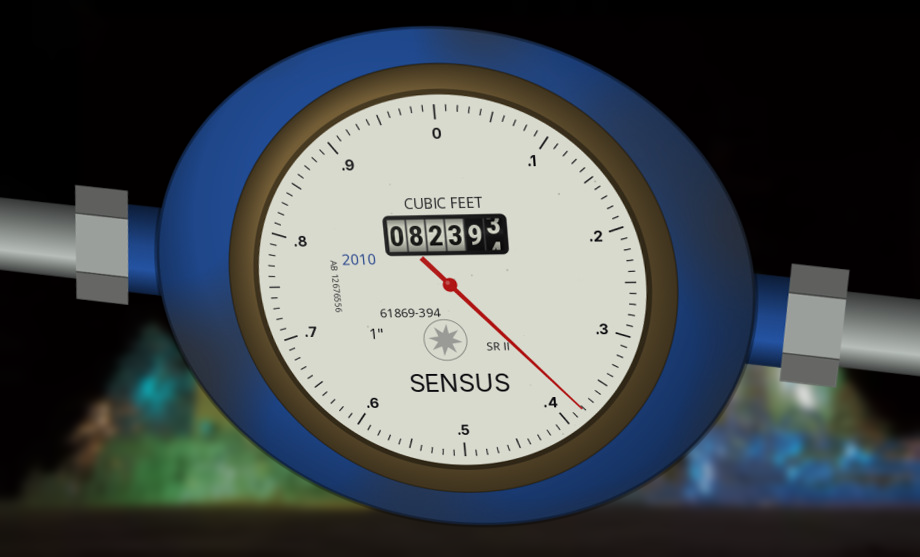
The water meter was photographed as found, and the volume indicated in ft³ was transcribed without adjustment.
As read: 82393.38 ft³
